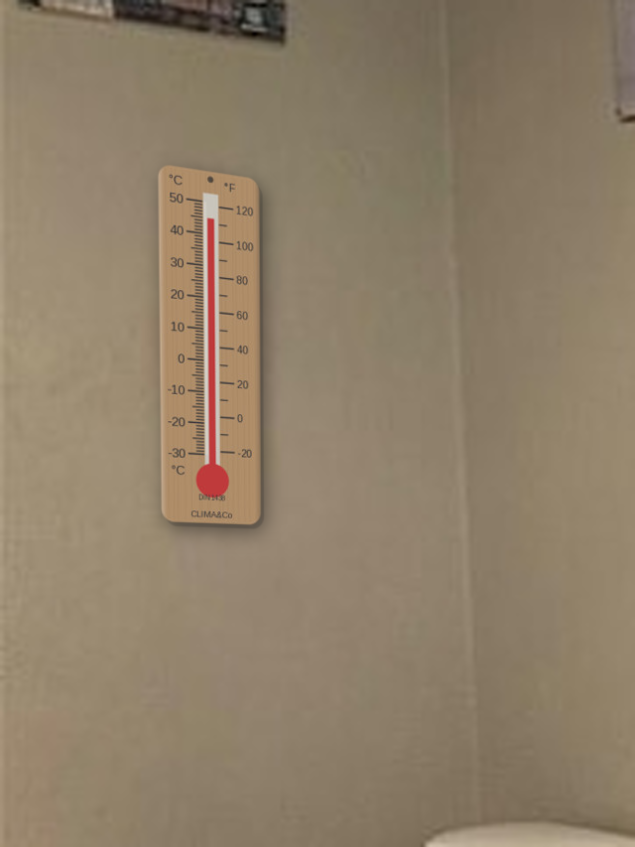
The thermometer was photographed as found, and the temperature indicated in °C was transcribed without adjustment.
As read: 45 °C
